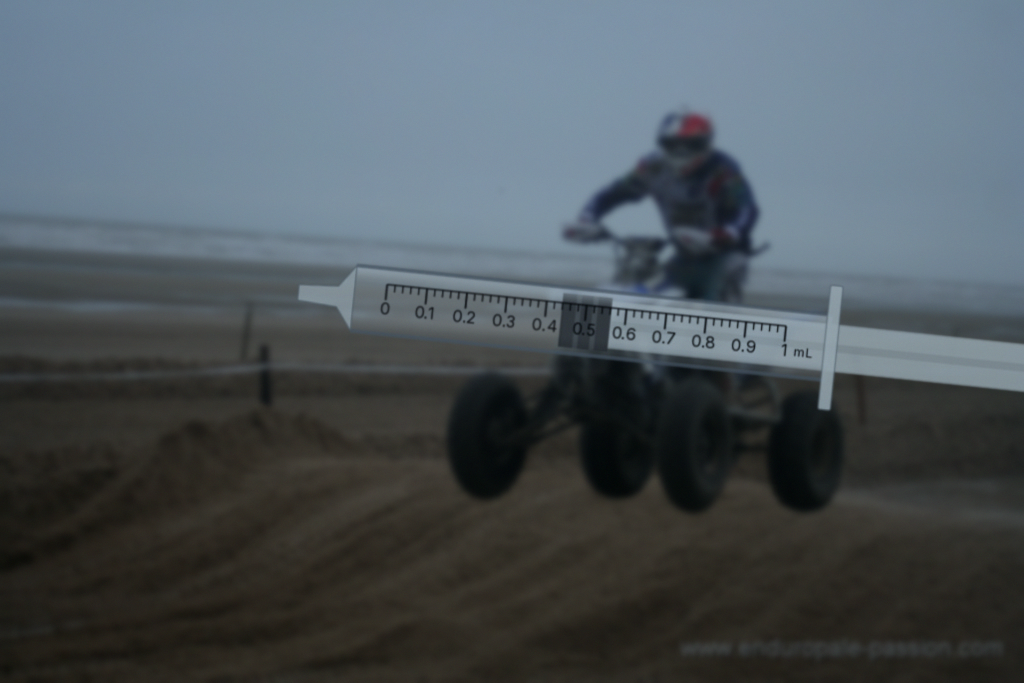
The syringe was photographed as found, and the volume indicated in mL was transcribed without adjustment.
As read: 0.44 mL
